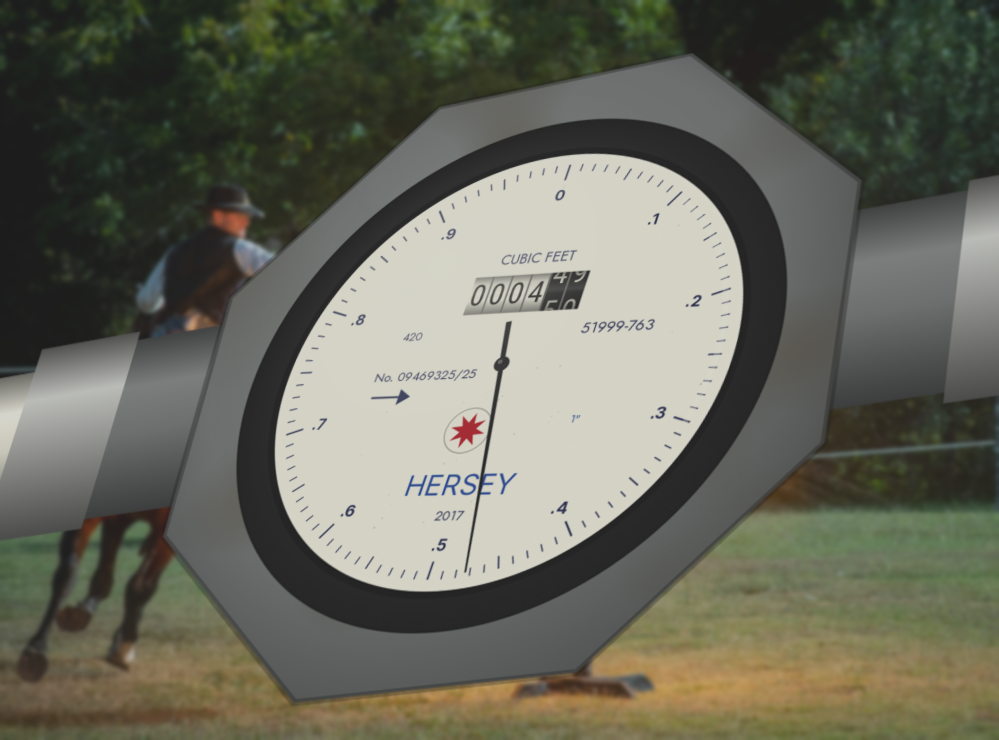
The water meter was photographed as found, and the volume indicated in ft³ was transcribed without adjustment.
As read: 449.47 ft³
